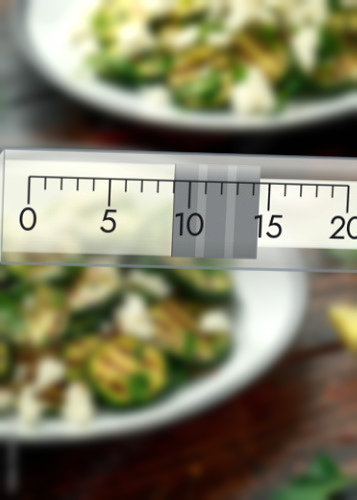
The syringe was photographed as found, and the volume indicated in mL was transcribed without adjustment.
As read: 9 mL
